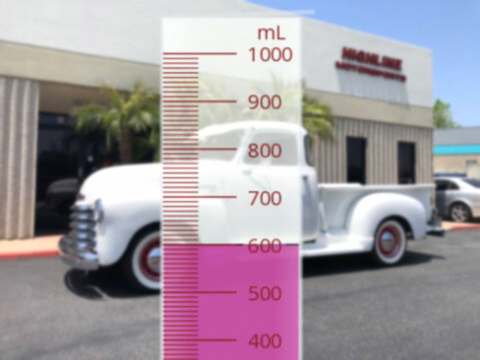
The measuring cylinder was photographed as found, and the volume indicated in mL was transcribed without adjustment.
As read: 600 mL
